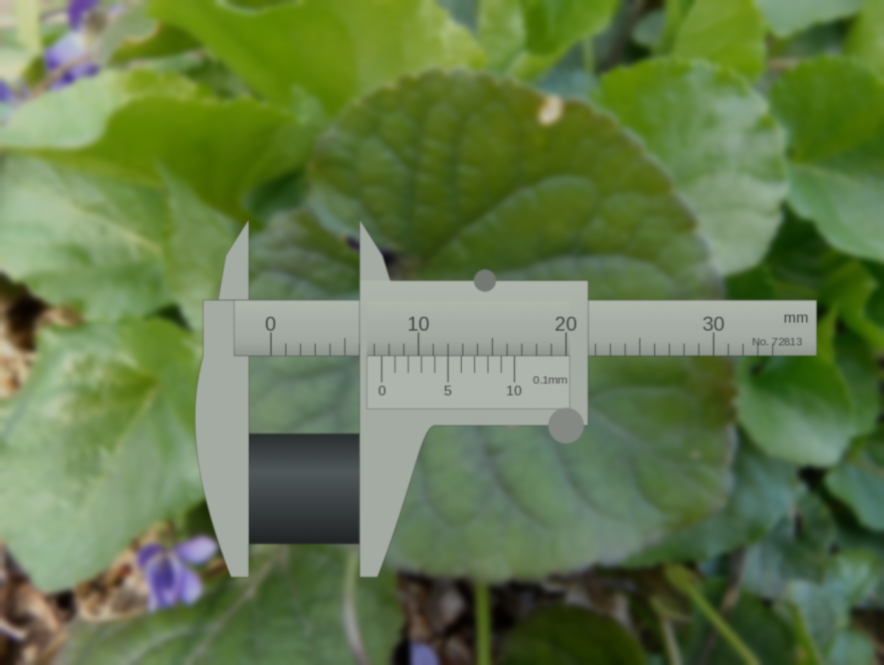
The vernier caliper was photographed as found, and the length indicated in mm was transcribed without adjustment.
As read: 7.5 mm
